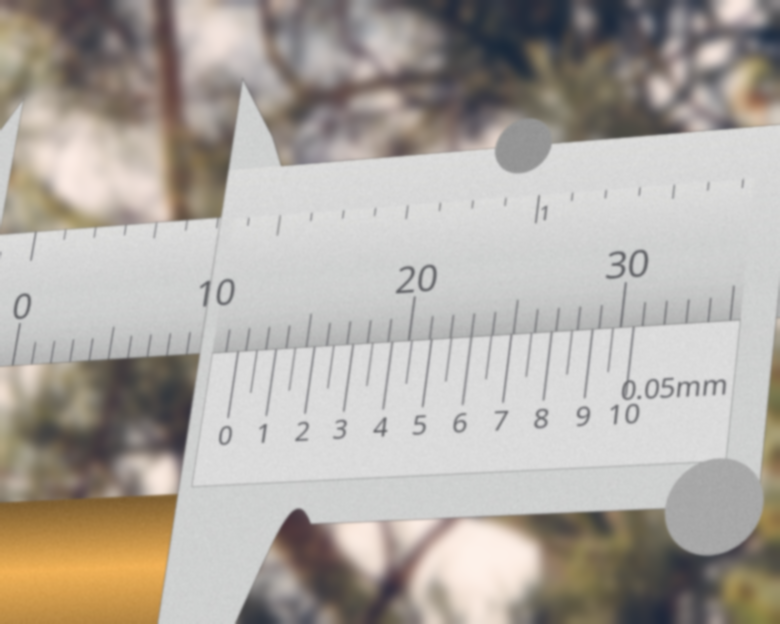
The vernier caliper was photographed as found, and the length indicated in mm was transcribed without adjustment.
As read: 11.6 mm
